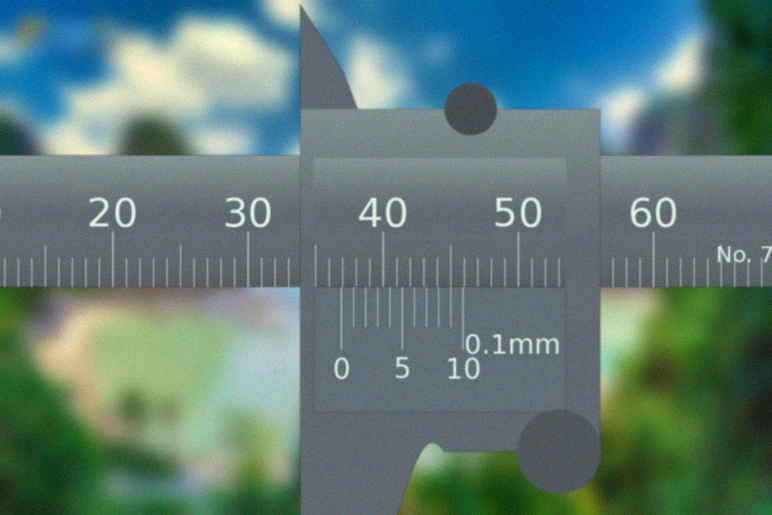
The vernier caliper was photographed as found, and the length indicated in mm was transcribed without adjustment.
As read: 36.9 mm
